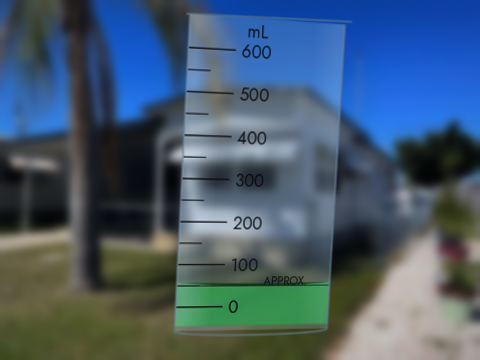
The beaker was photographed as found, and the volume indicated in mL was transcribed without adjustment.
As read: 50 mL
